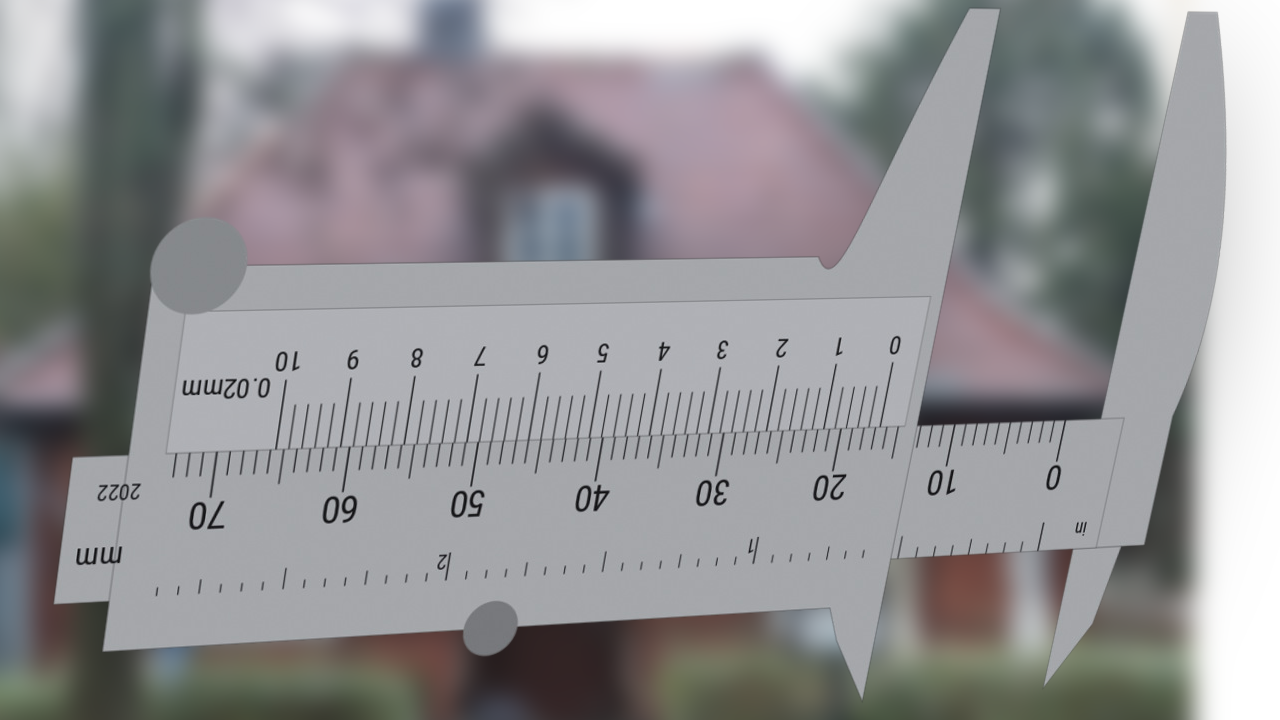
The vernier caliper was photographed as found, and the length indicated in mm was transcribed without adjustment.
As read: 16.6 mm
